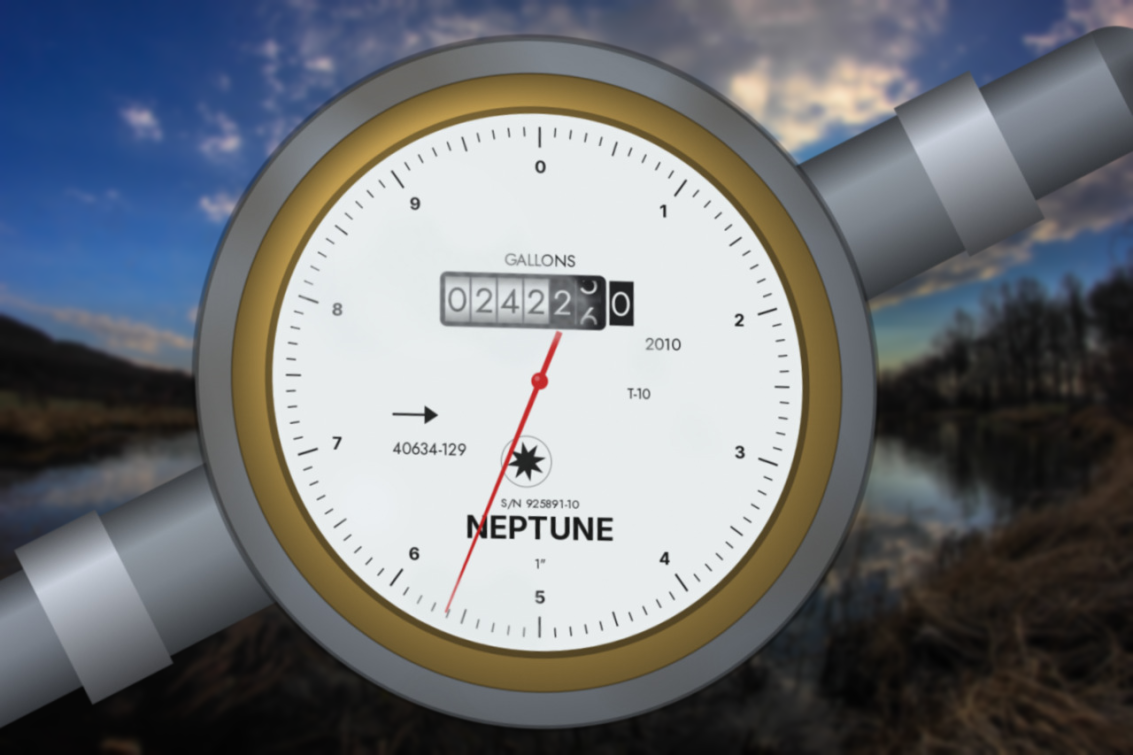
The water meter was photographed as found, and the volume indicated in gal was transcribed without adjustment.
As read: 242255.6 gal
